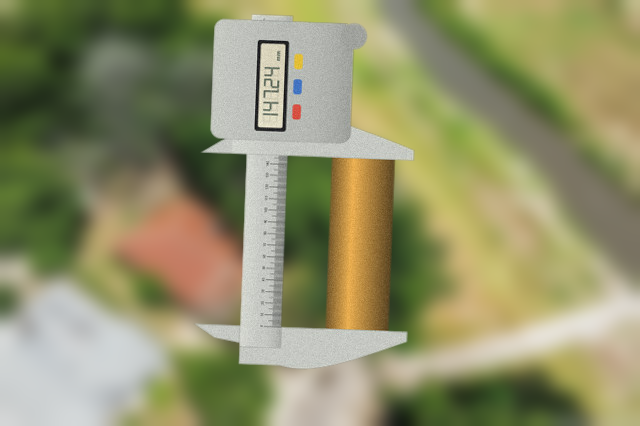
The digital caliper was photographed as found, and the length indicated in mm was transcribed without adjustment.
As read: 147.24 mm
